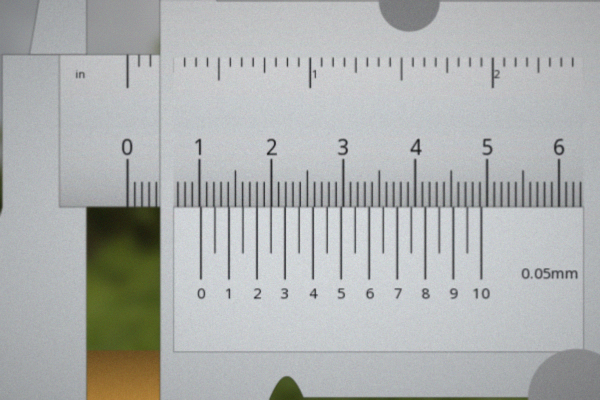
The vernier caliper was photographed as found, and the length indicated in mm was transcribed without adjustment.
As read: 10.2 mm
